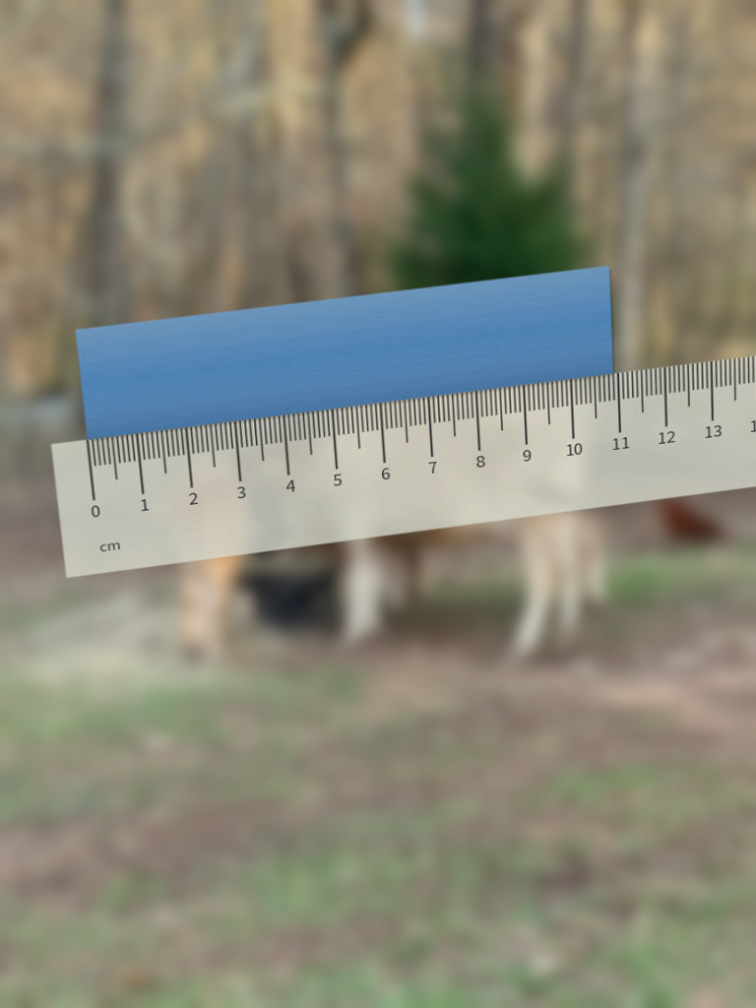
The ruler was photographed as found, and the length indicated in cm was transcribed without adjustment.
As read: 10.9 cm
